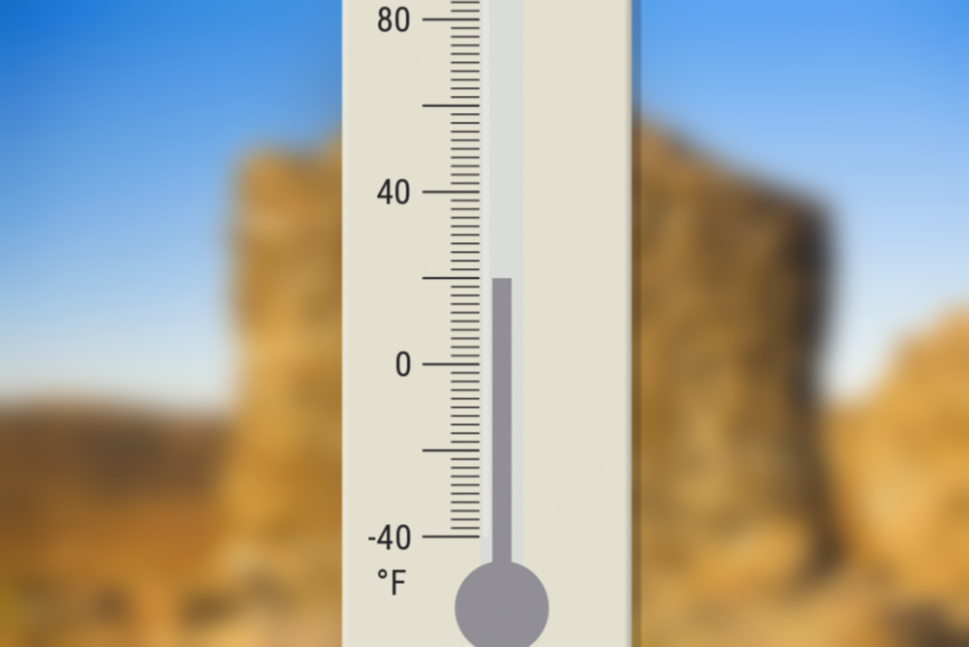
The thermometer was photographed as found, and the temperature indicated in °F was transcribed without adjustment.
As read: 20 °F
